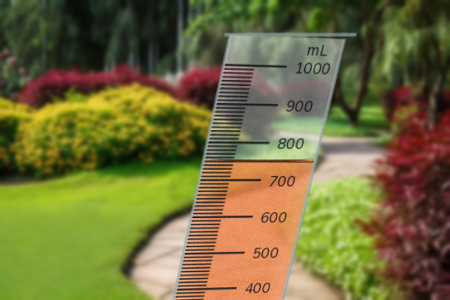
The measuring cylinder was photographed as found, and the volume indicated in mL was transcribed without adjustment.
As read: 750 mL
